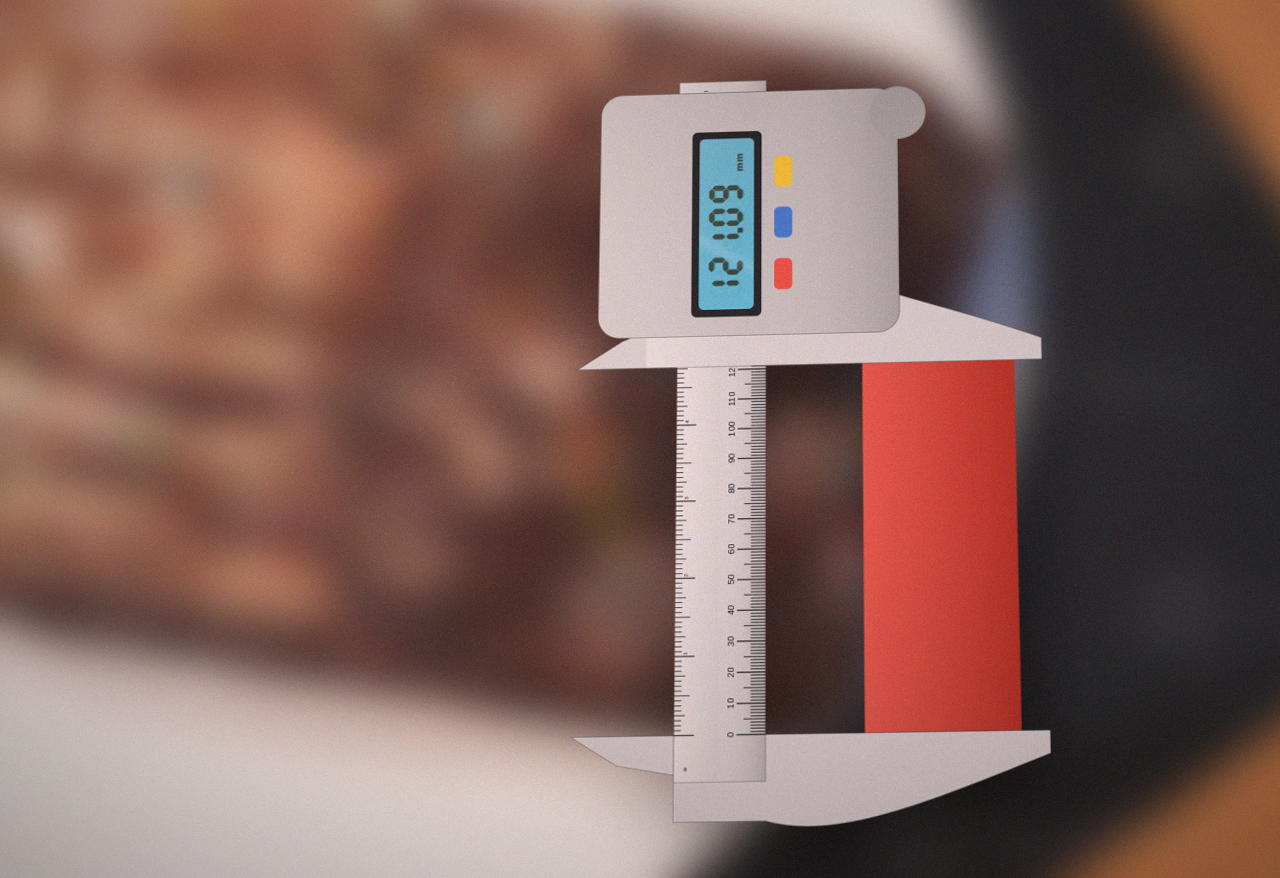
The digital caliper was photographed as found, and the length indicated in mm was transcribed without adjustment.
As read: 121.09 mm
